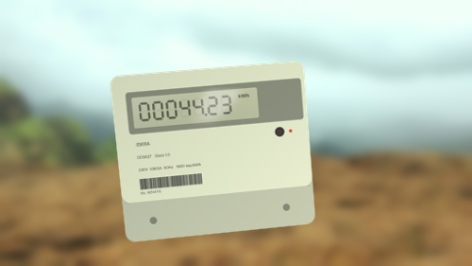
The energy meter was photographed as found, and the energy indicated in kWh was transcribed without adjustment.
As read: 44.23 kWh
